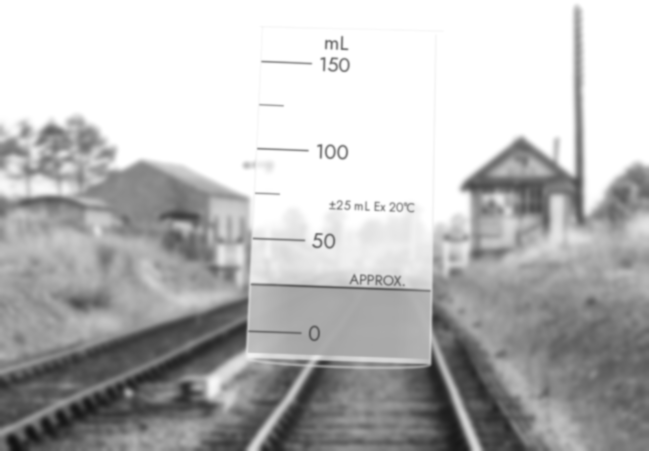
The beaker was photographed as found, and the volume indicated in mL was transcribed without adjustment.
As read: 25 mL
